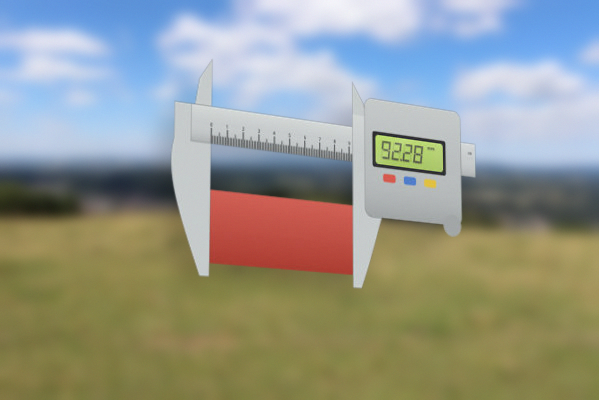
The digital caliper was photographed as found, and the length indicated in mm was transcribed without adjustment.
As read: 92.28 mm
